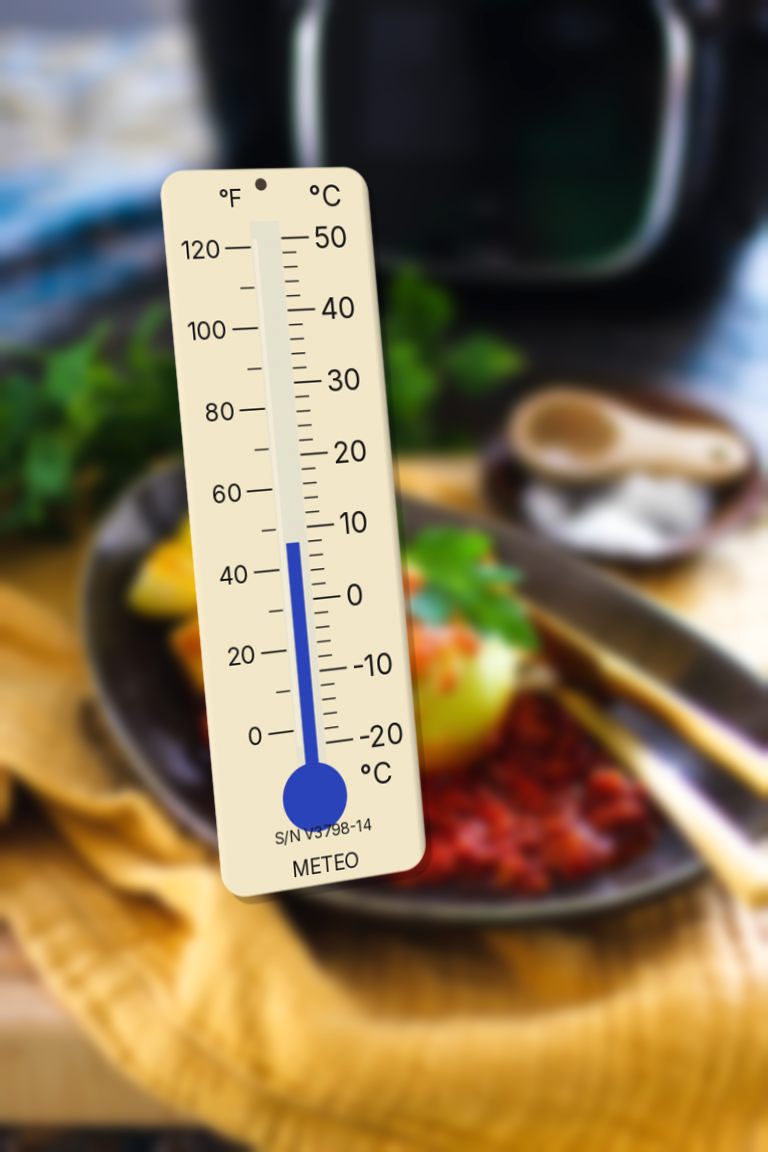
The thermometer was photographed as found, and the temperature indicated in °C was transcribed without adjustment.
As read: 8 °C
